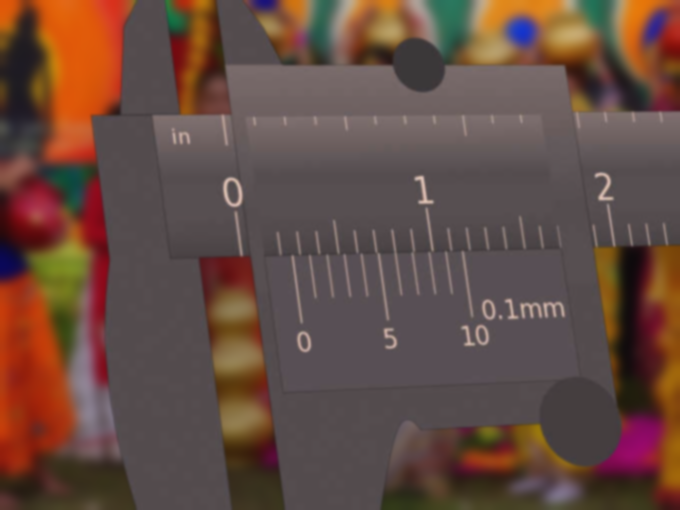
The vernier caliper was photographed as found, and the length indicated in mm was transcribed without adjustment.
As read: 2.6 mm
